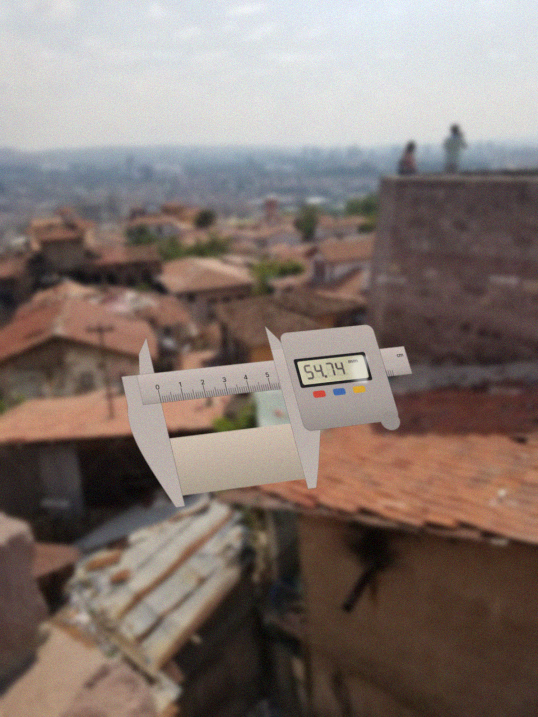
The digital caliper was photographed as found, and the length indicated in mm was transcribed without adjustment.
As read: 54.74 mm
